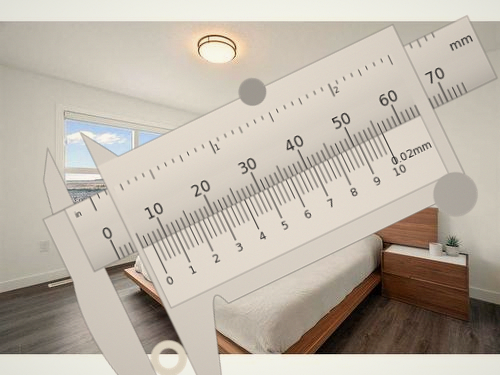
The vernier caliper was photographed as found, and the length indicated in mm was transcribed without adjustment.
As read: 7.0 mm
